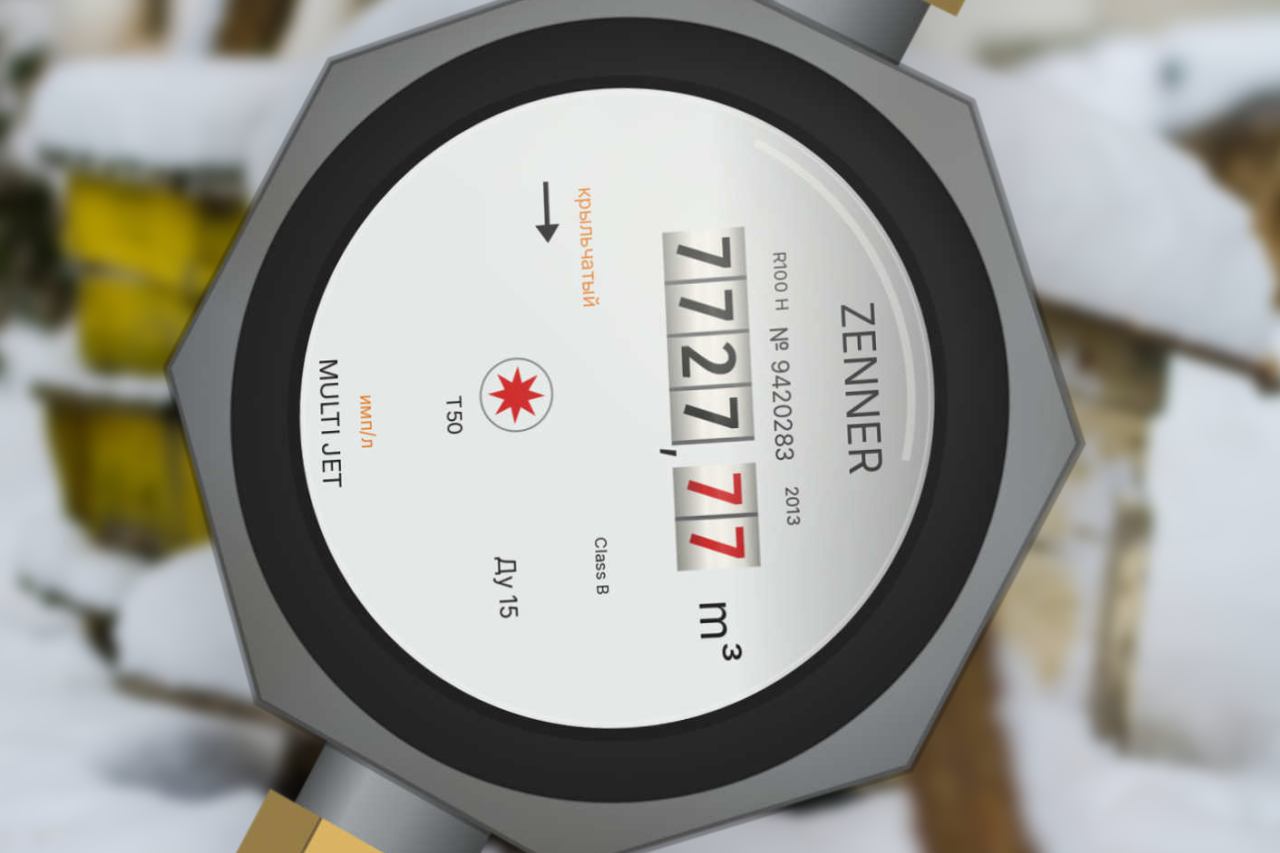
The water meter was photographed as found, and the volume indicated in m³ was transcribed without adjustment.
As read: 7727.77 m³
